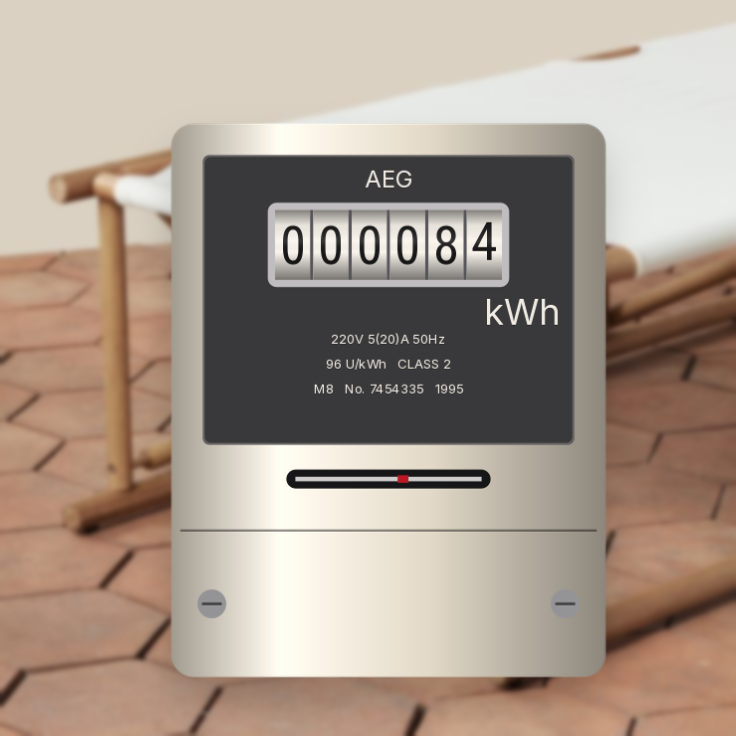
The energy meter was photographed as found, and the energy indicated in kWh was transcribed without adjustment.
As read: 84 kWh
